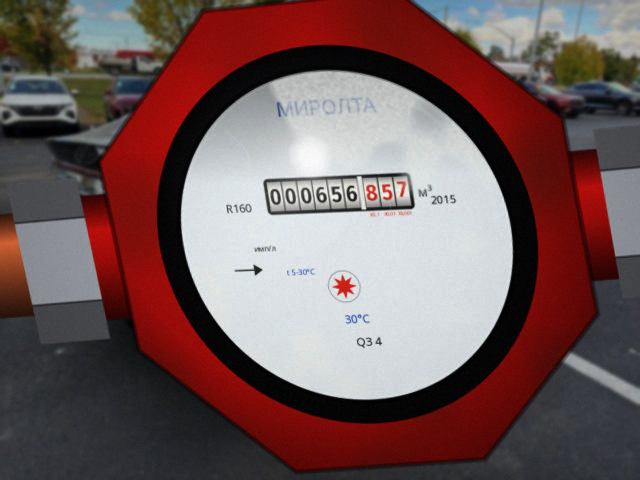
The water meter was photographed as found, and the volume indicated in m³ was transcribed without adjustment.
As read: 656.857 m³
